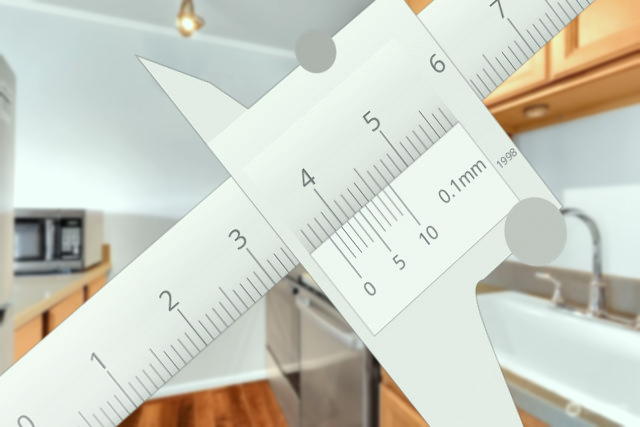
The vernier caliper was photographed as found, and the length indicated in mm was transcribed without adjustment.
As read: 38.0 mm
